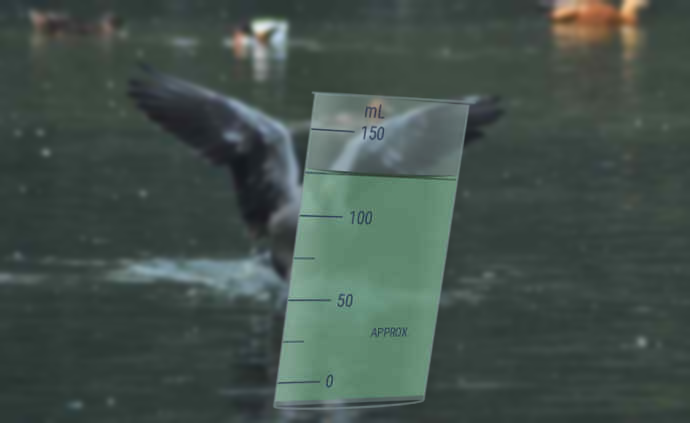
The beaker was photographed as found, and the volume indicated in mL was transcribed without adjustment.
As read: 125 mL
